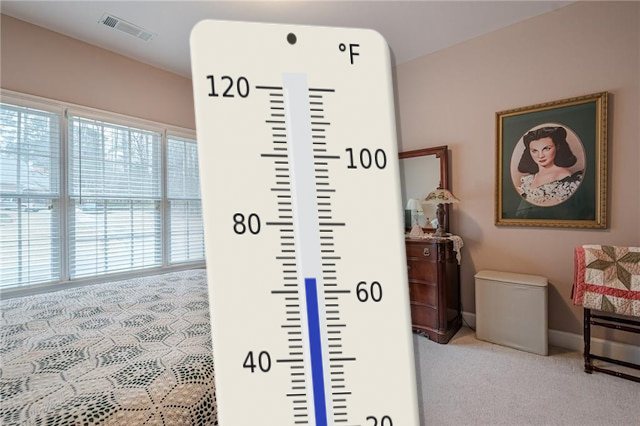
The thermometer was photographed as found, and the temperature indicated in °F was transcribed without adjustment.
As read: 64 °F
